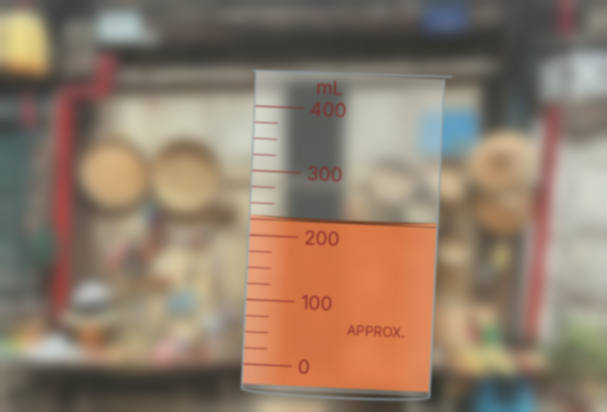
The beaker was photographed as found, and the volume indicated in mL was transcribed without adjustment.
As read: 225 mL
